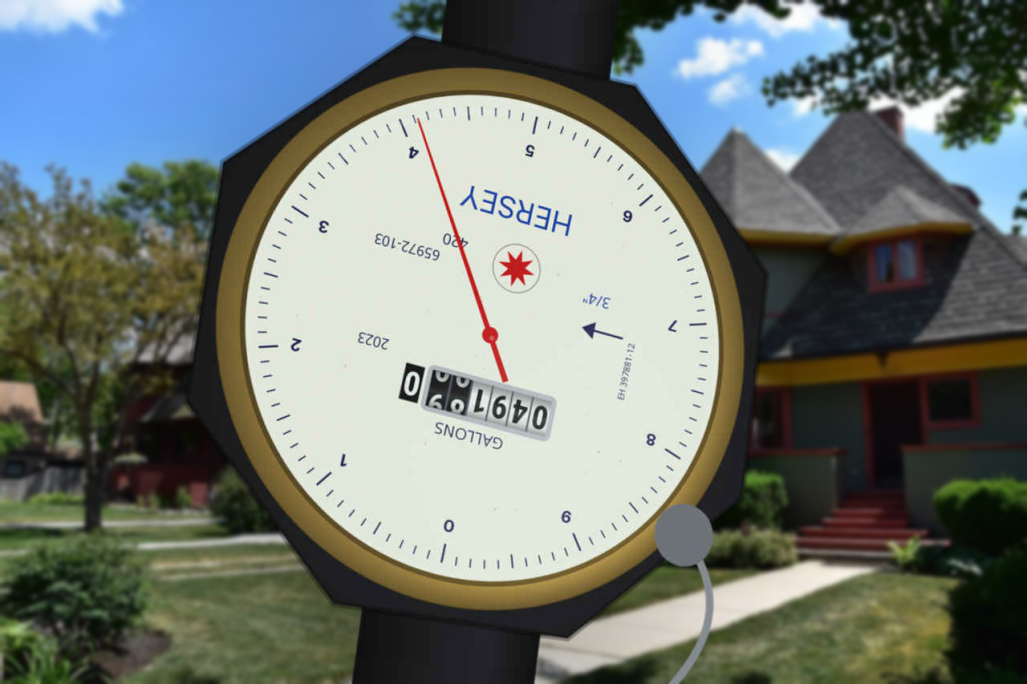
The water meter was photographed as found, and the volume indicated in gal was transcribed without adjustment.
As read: 491894.1 gal
